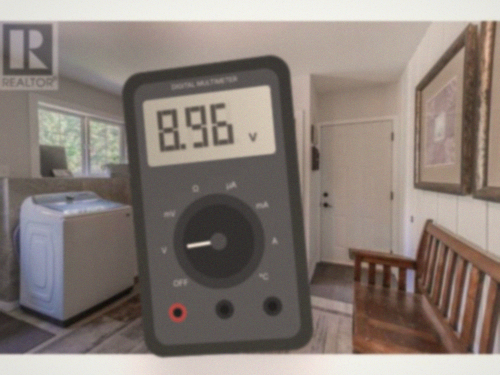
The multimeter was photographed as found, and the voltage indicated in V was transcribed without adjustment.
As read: 8.96 V
